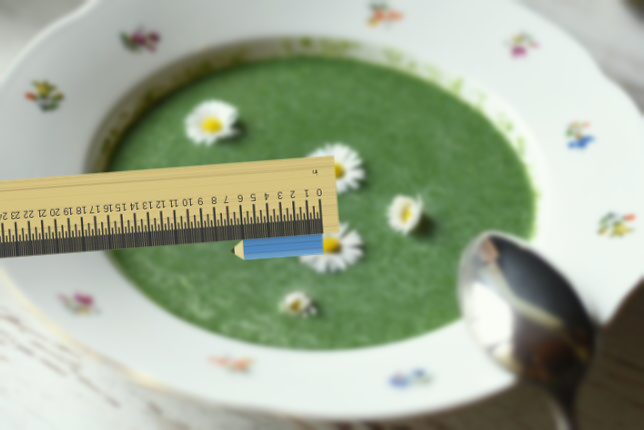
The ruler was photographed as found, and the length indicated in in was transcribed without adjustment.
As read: 7 in
